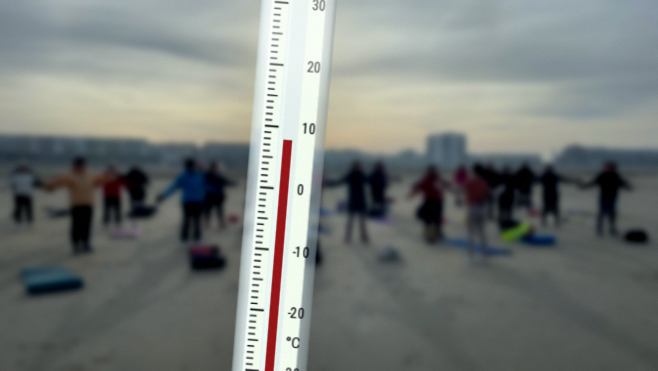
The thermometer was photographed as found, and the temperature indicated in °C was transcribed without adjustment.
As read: 8 °C
